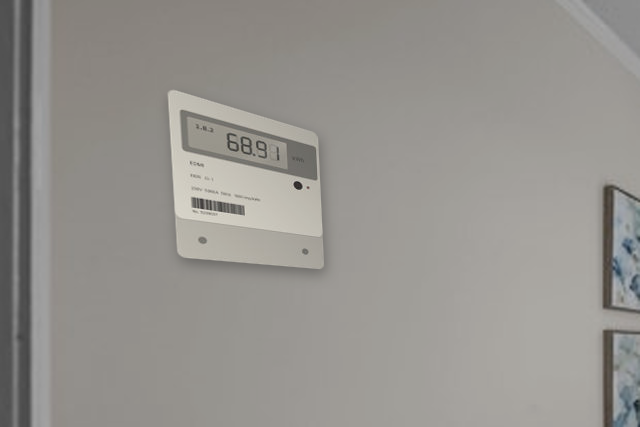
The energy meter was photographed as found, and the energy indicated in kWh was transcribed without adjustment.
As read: 68.91 kWh
